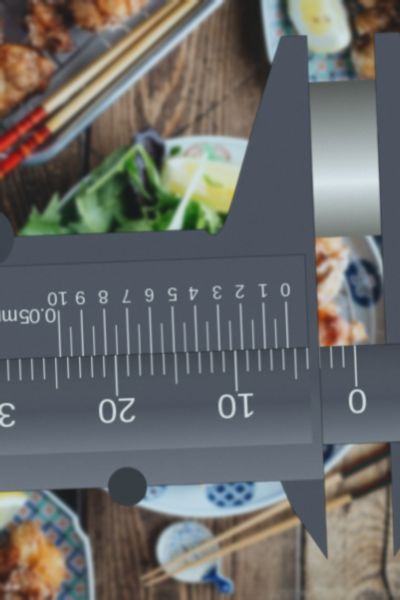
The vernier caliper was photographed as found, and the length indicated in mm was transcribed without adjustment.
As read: 5.6 mm
